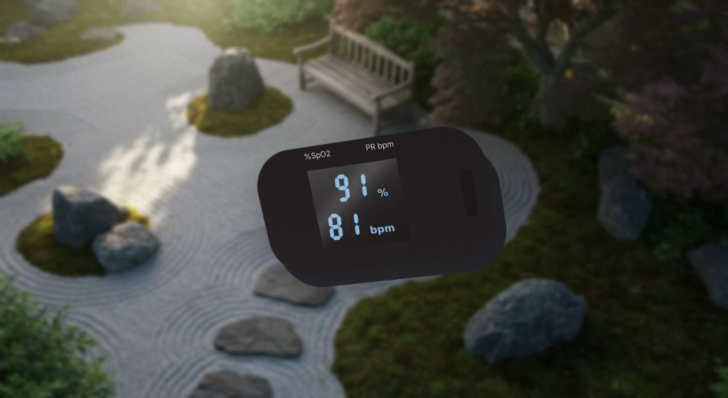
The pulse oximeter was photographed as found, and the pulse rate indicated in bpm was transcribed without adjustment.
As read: 81 bpm
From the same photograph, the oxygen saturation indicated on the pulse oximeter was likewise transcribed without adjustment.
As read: 91 %
